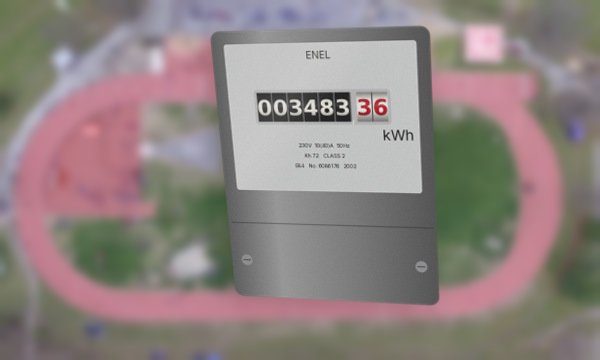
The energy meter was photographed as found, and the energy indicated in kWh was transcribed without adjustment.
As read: 3483.36 kWh
